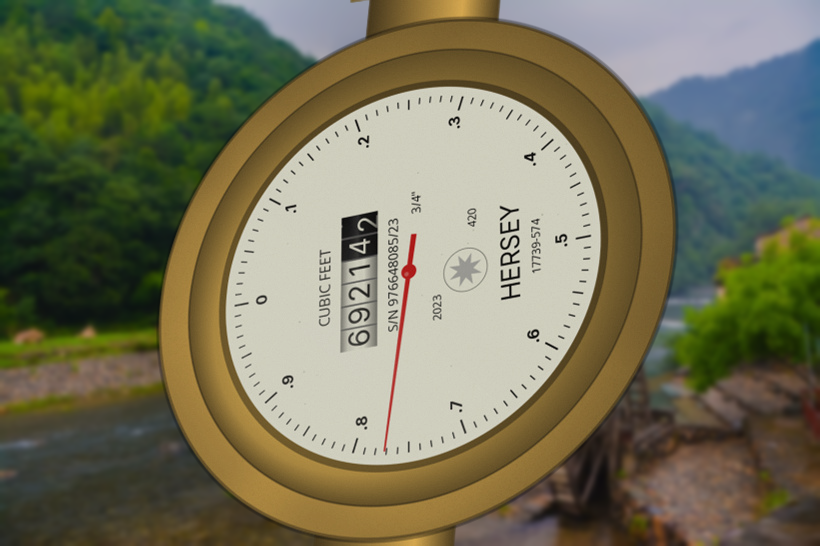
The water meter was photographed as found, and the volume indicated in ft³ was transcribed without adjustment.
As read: 692141.77 ft³
